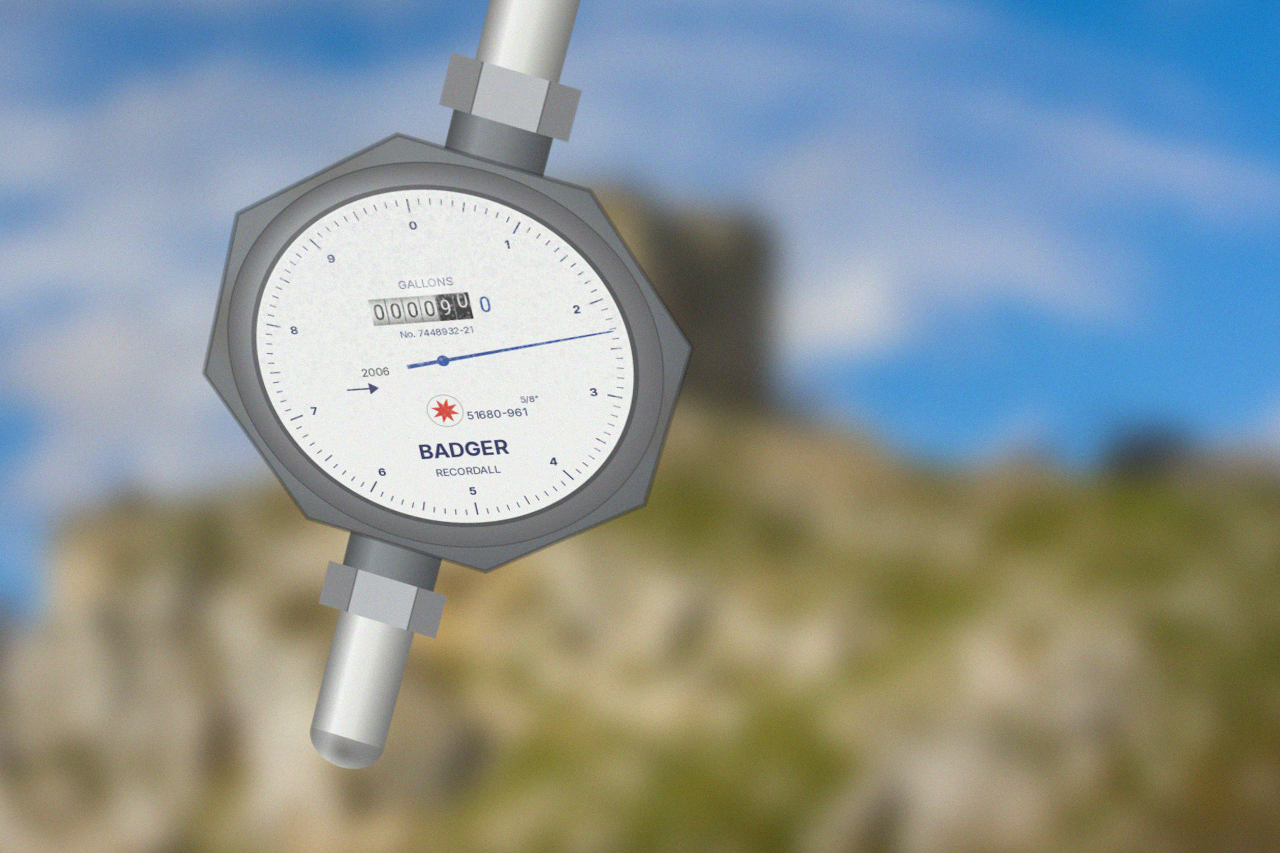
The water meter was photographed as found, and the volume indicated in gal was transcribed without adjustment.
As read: 902.3 gal
